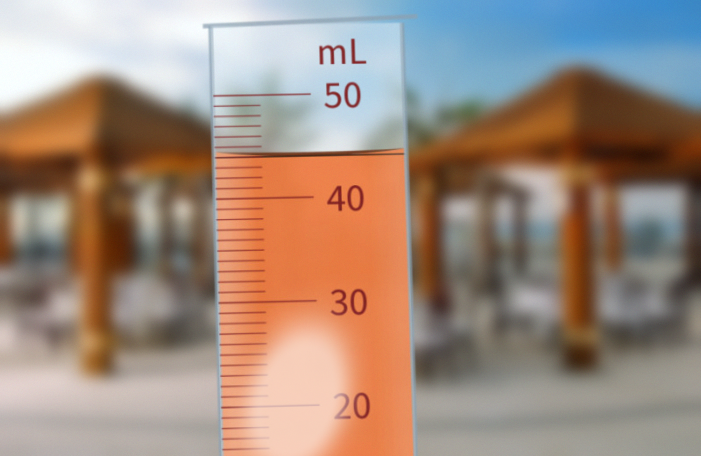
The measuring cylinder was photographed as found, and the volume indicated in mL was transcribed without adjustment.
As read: 44 mL
